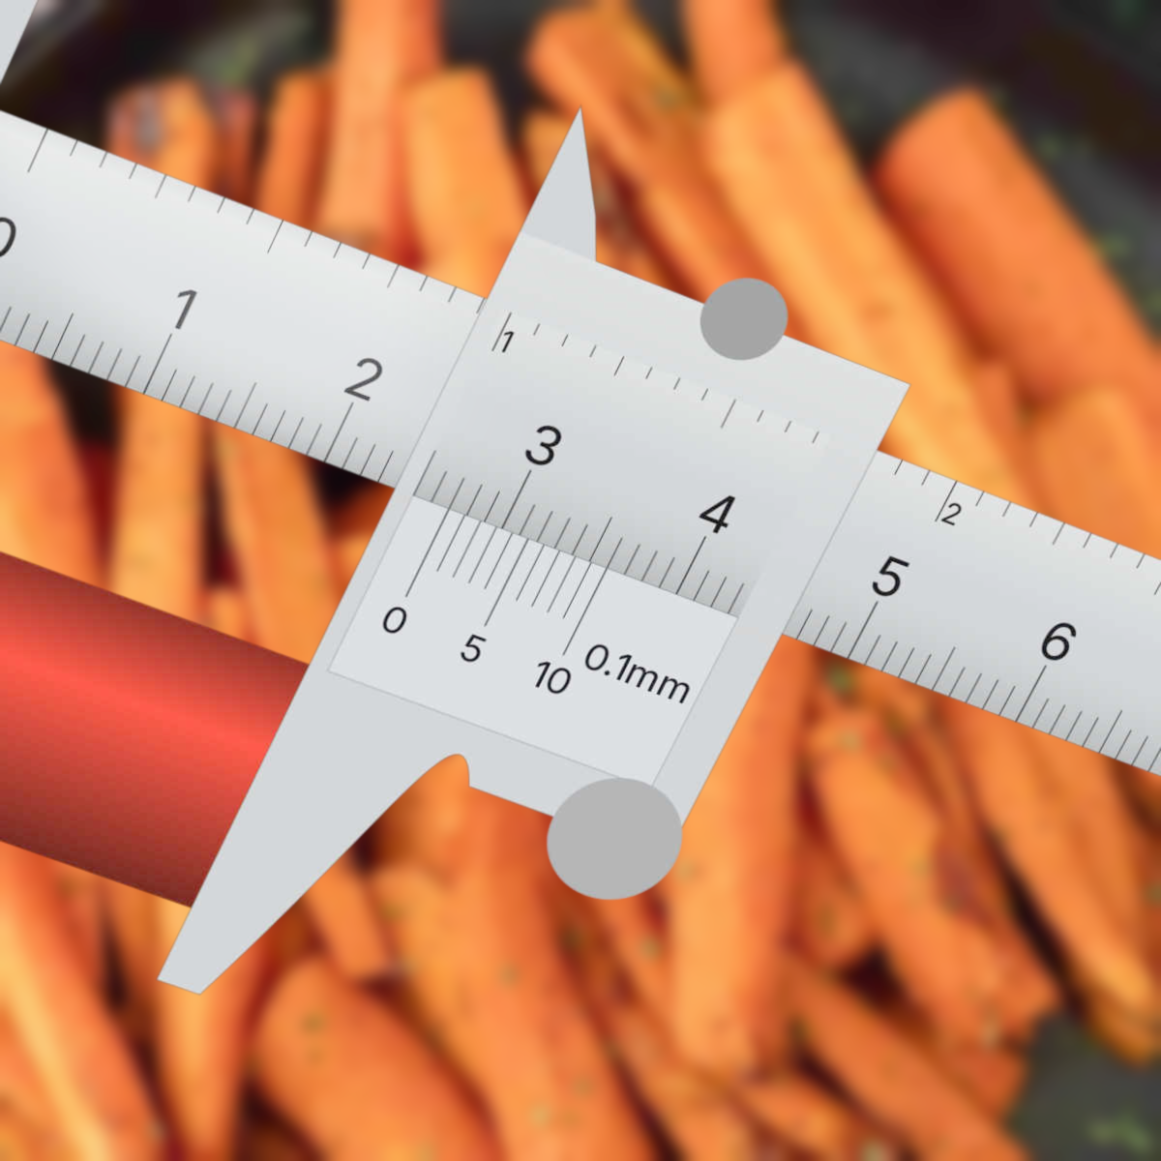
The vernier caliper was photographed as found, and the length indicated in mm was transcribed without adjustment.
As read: 27.0 mm
